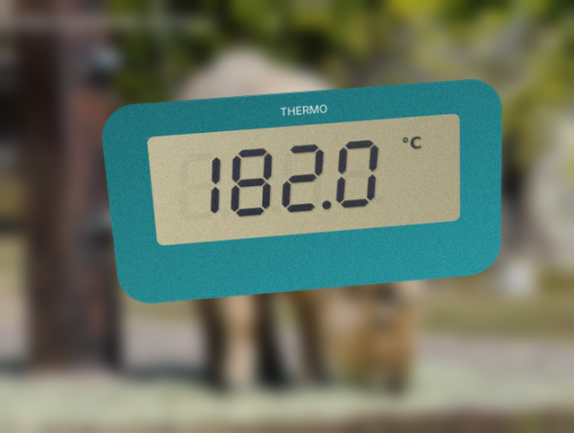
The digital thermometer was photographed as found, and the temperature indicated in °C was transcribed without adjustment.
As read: 182.0 °C
